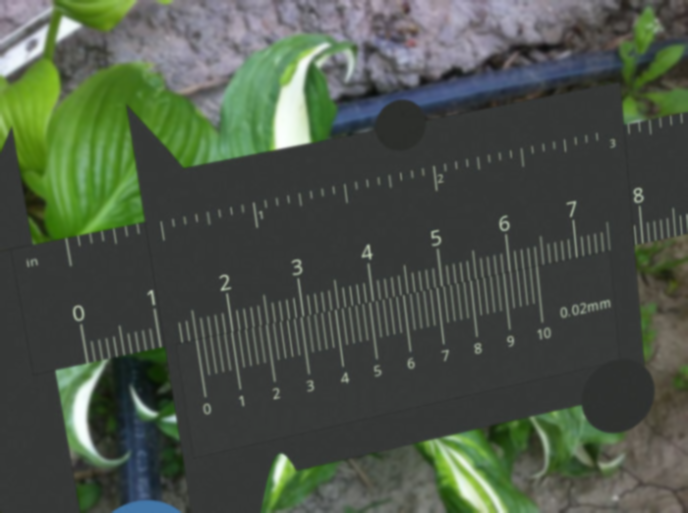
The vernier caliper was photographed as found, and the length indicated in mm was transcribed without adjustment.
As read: 15.0 mm
